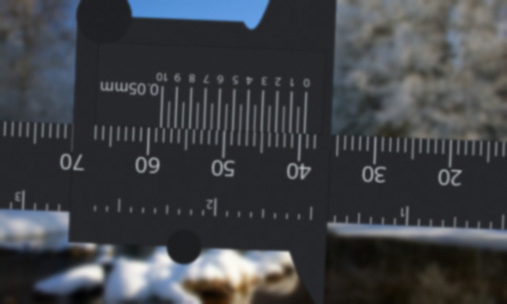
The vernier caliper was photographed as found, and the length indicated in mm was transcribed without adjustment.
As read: 39.4 mm
